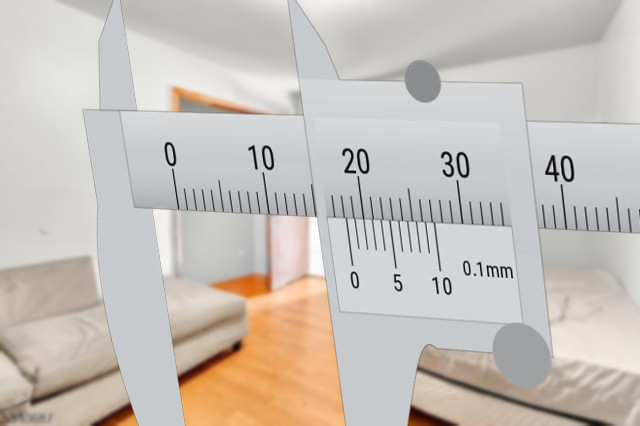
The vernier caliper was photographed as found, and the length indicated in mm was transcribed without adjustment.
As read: 18.2 mm
